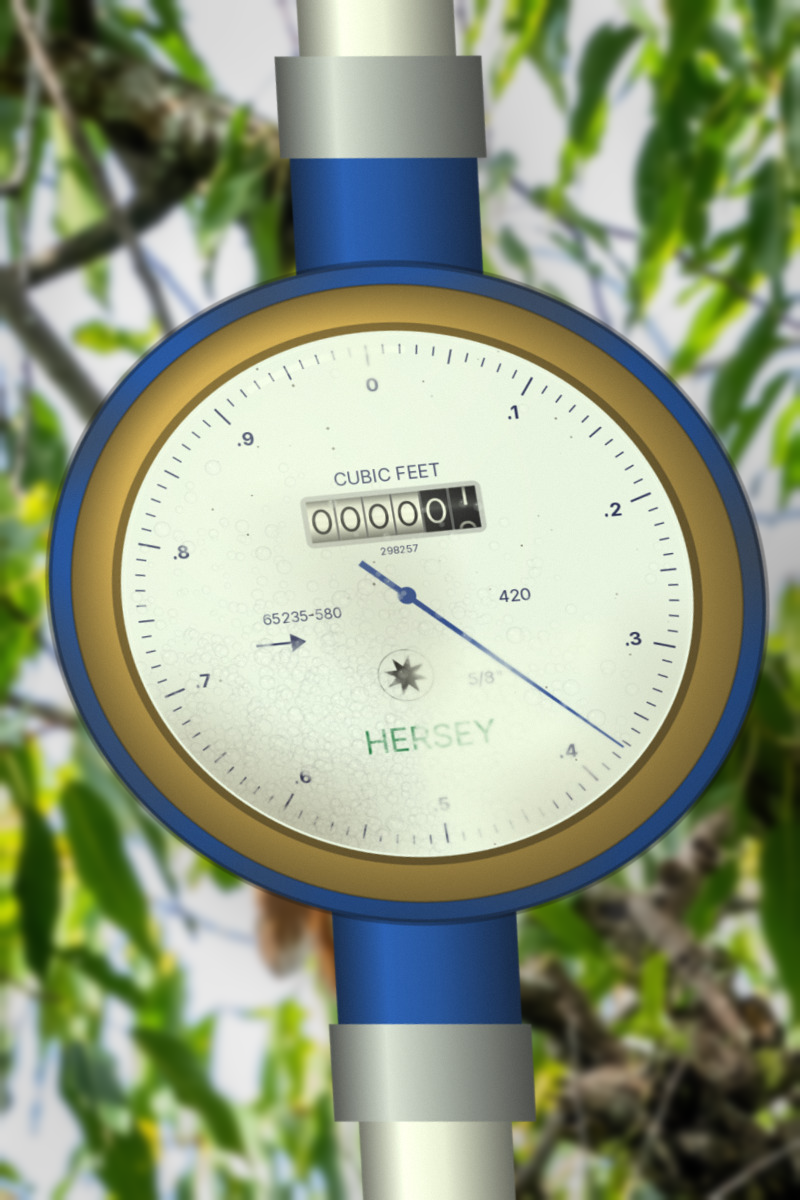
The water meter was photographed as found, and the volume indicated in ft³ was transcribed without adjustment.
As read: 1.37 ft³
